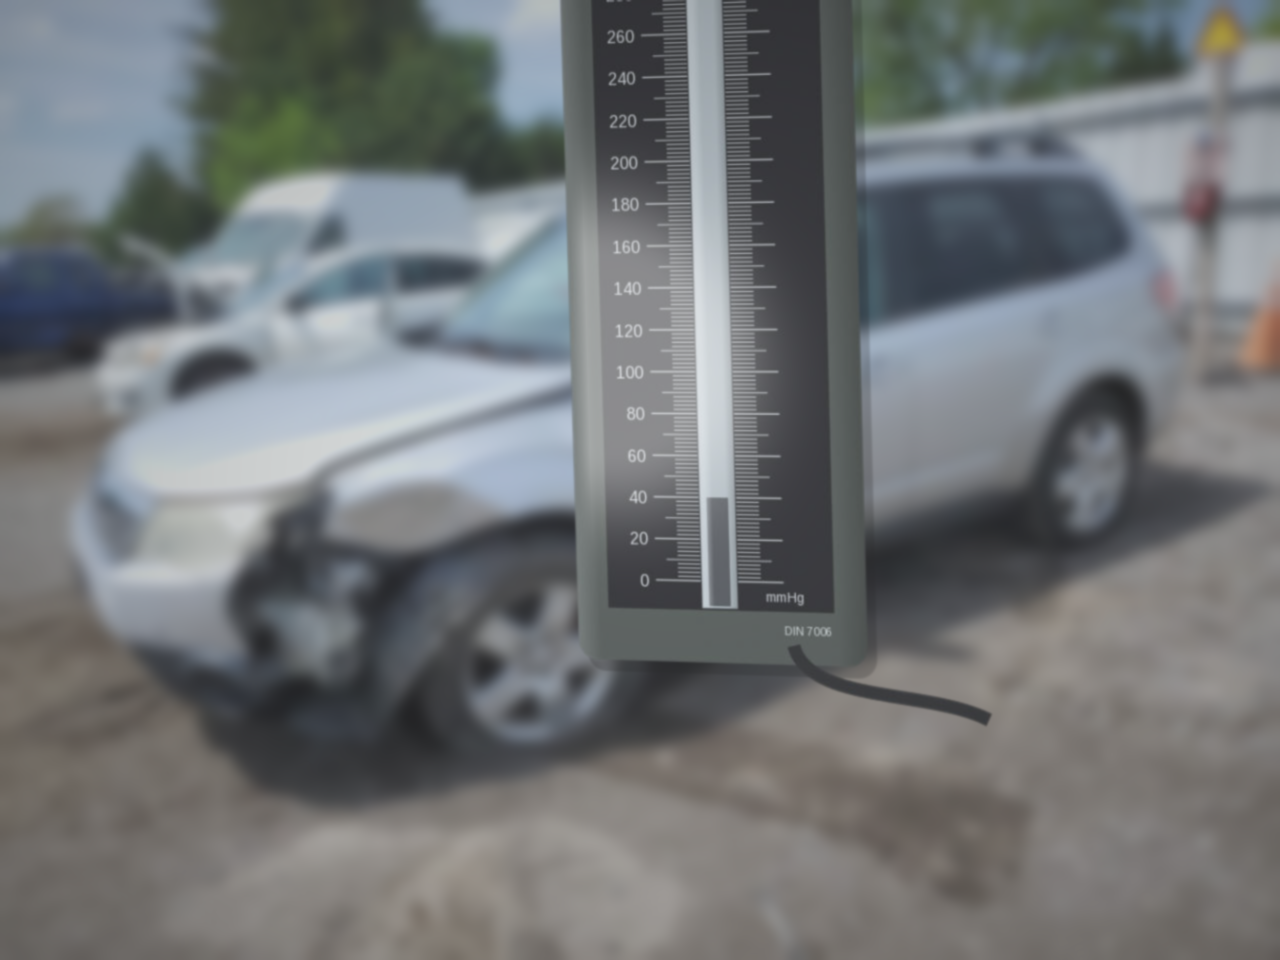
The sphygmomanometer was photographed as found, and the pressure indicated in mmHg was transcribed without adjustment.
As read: 40 mmHg
